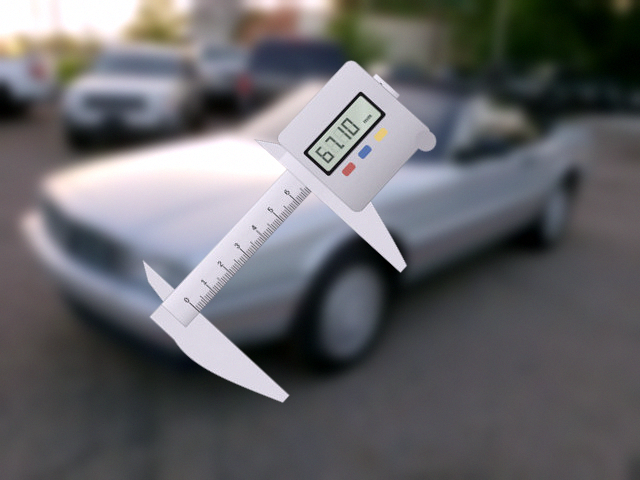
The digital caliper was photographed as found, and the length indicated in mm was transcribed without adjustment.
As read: 67.10 mm
